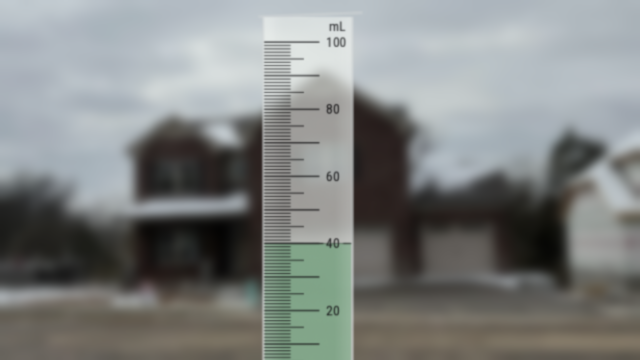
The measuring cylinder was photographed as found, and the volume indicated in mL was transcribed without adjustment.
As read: 40 mL
